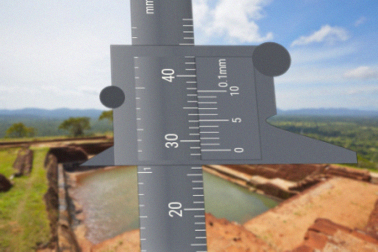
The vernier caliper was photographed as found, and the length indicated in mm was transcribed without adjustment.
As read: 28.6 mm
